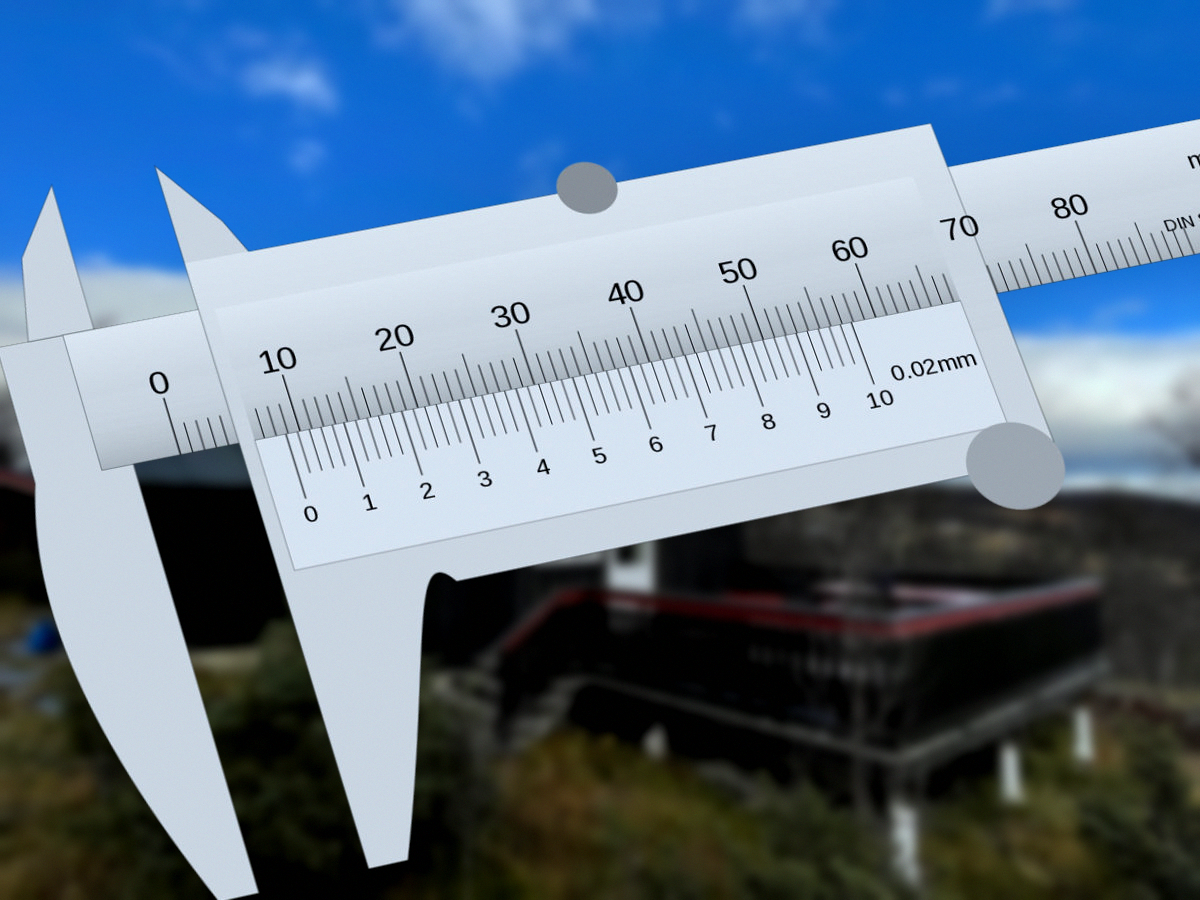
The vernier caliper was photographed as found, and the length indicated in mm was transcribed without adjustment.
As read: 8.8 mm
